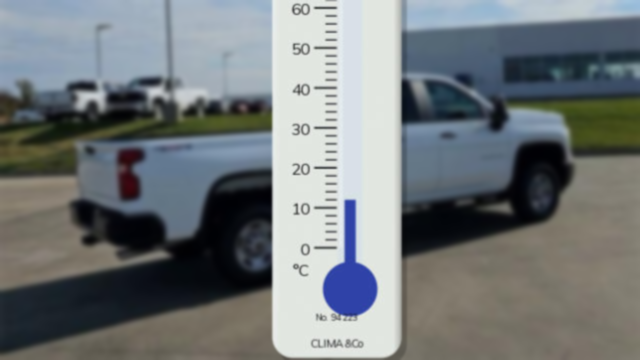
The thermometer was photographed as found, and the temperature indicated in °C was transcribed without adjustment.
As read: 12 °C
